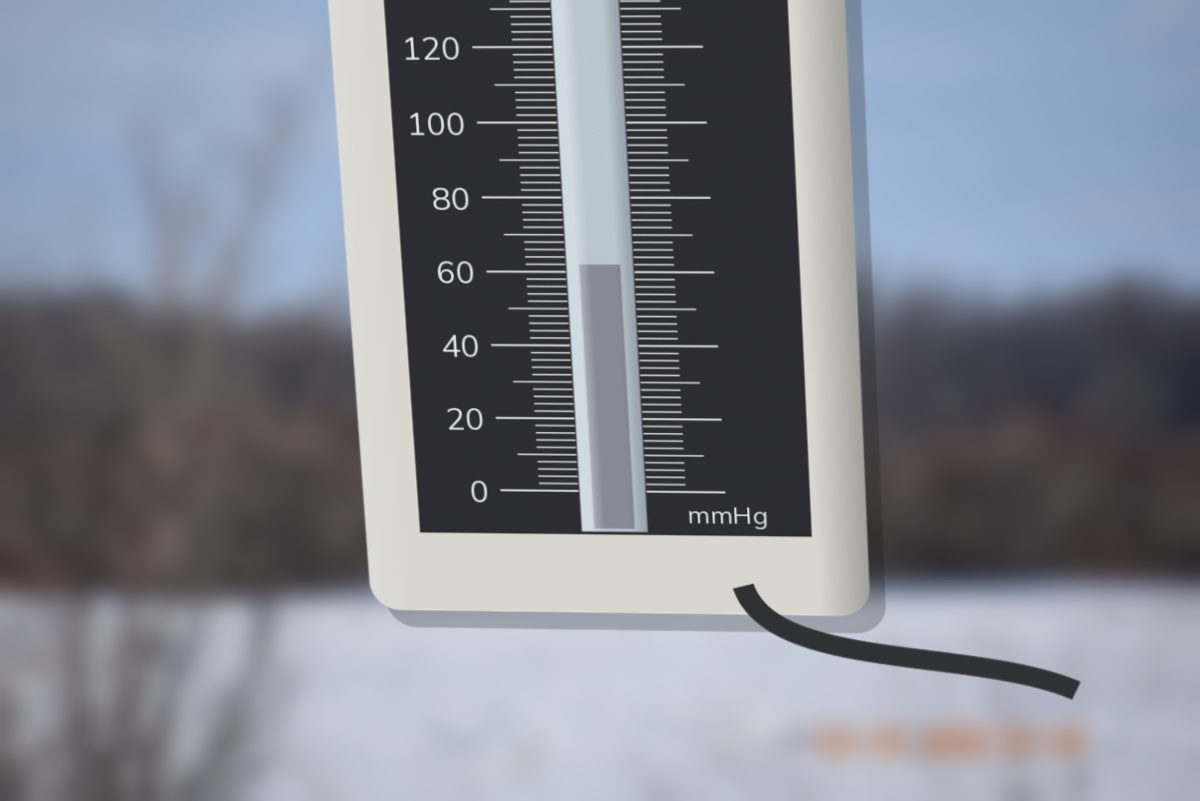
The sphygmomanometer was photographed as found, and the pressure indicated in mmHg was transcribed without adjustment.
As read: 62 mmHg
